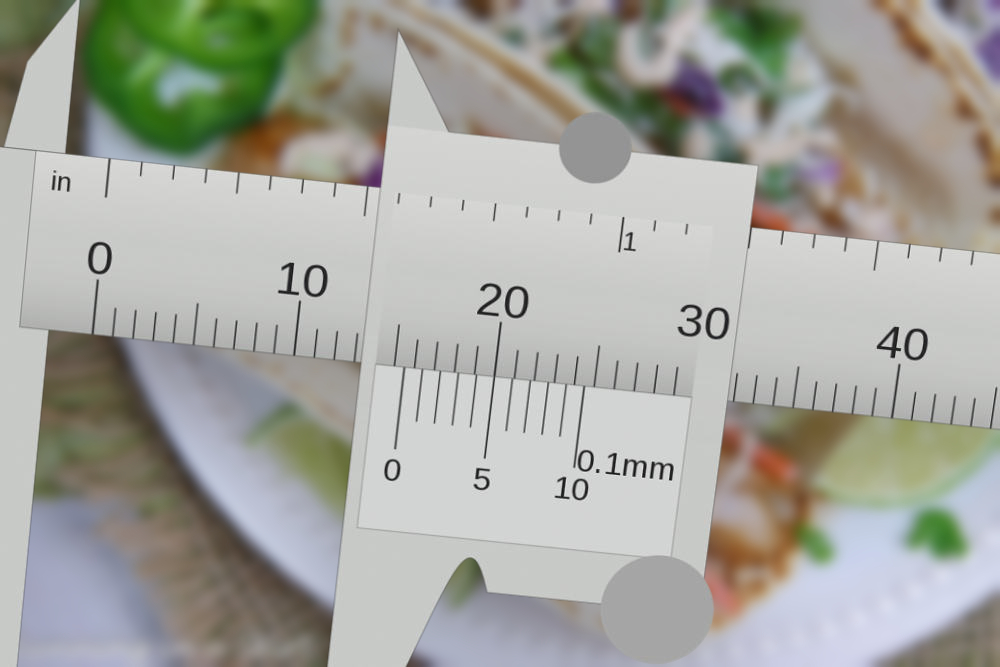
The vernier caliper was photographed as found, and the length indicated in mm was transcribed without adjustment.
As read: 15.5 mm
